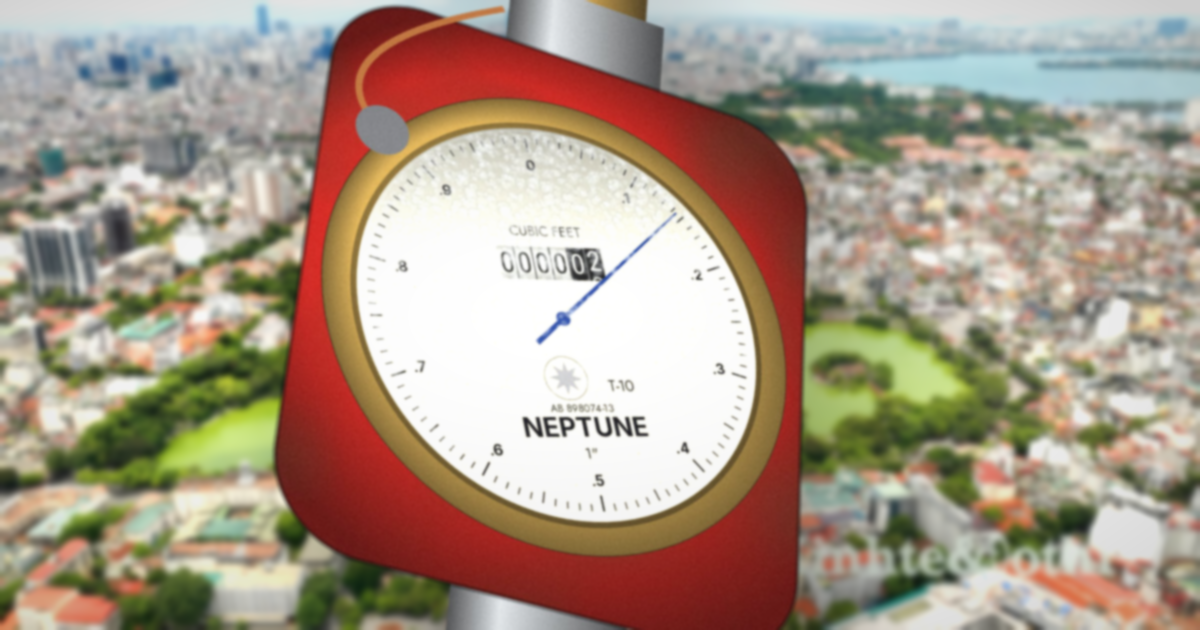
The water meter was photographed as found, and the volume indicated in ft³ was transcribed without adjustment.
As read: 2.14 ft³
